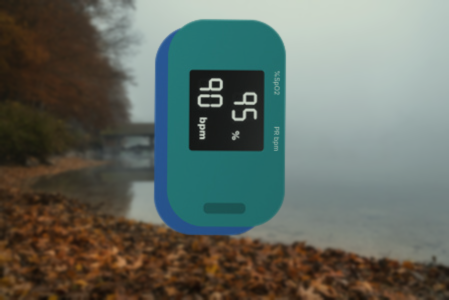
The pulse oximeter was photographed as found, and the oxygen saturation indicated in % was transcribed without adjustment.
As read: 95 %
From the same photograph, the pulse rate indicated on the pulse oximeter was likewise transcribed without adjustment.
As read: 90 bpm
